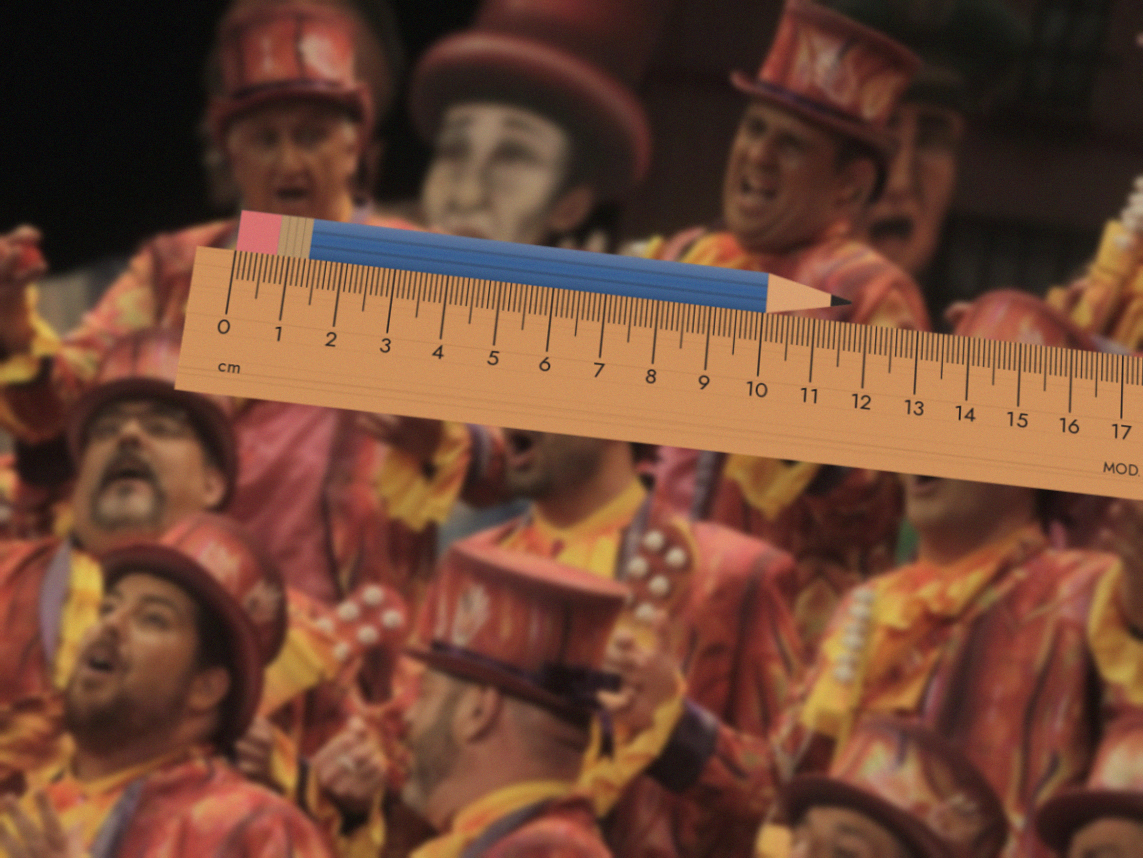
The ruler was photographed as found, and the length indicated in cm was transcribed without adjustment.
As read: 11.7 cm
